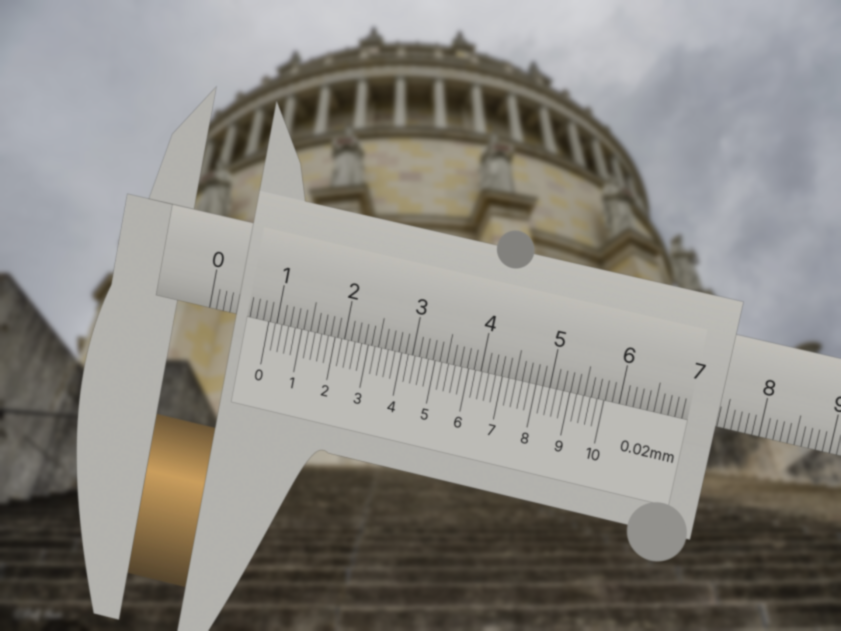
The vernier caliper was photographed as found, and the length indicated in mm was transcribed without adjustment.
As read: 8.8 mm
